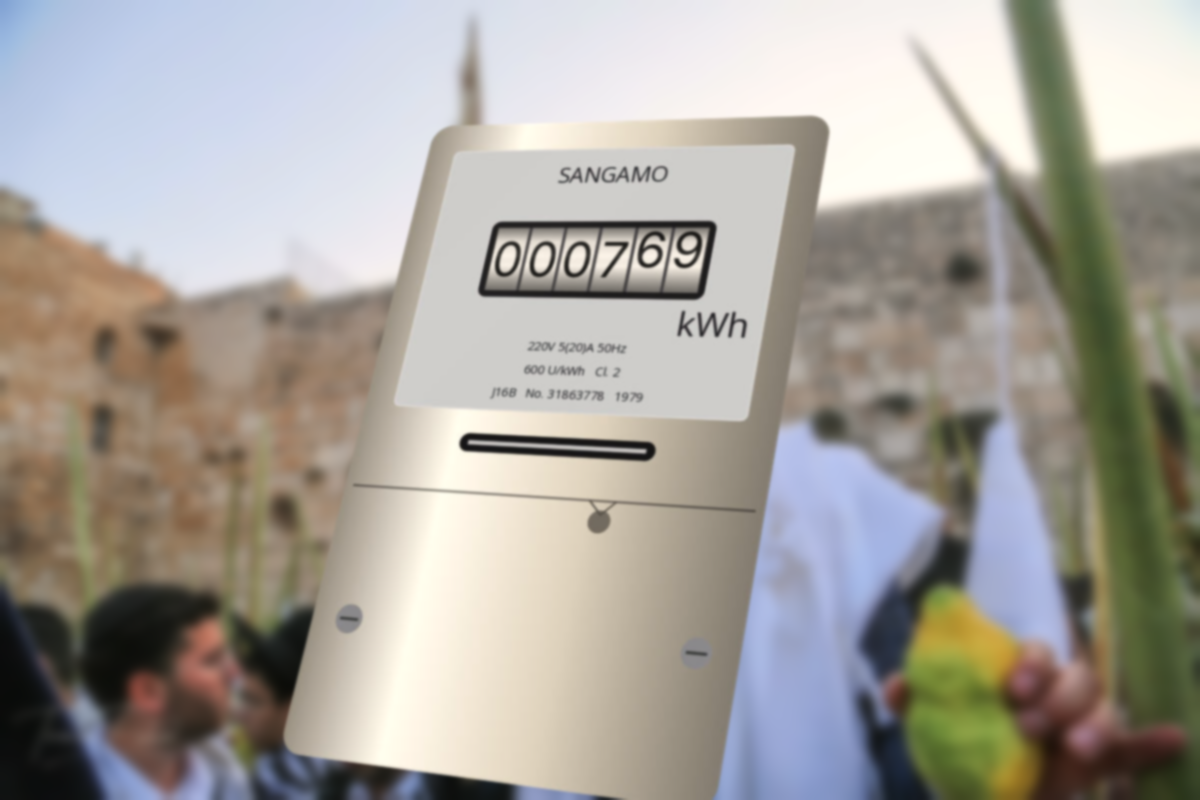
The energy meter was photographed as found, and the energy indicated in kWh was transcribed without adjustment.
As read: 769 kWh
